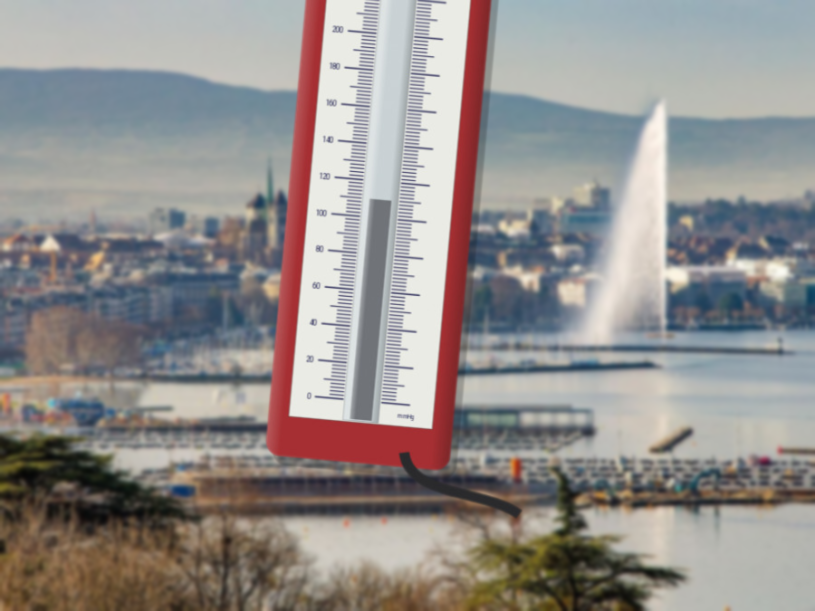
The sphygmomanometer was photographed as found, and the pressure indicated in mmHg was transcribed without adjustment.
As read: 110 mmHg
